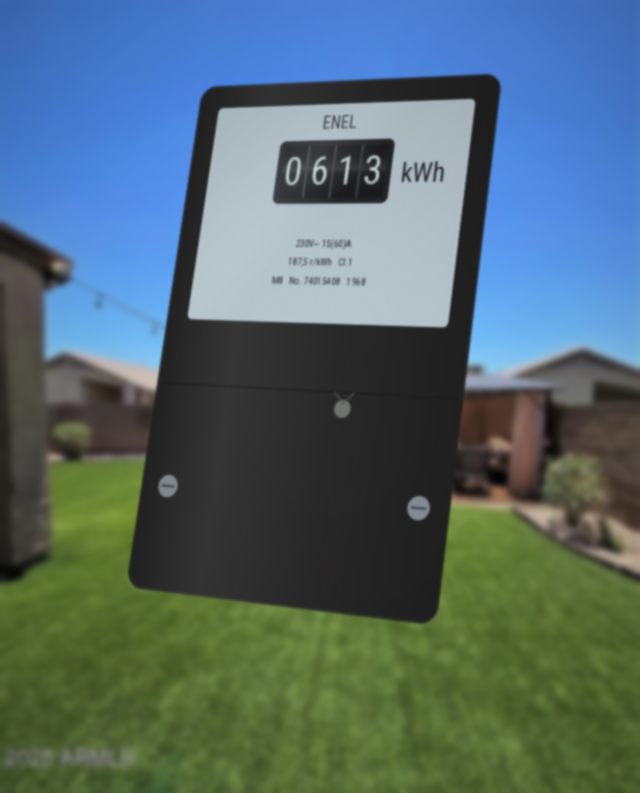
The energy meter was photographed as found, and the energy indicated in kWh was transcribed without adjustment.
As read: 613 kWh
